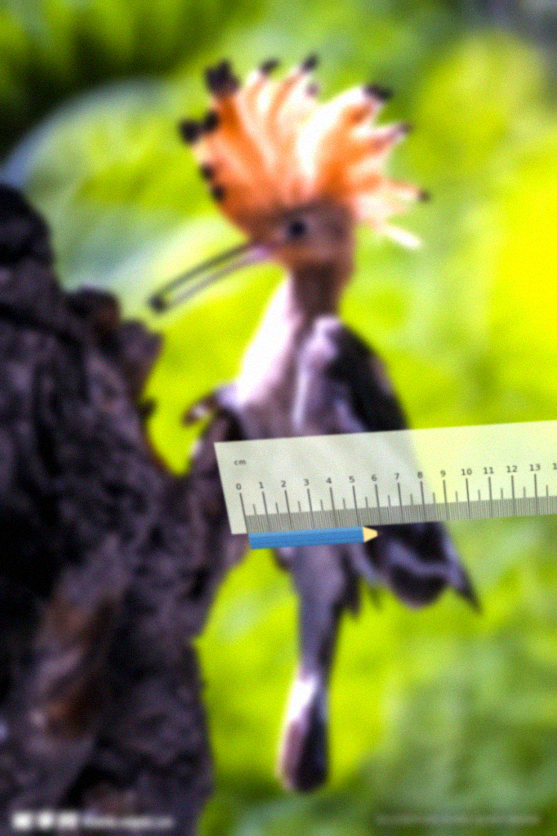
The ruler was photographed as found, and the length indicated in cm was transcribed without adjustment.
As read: 6 cm
